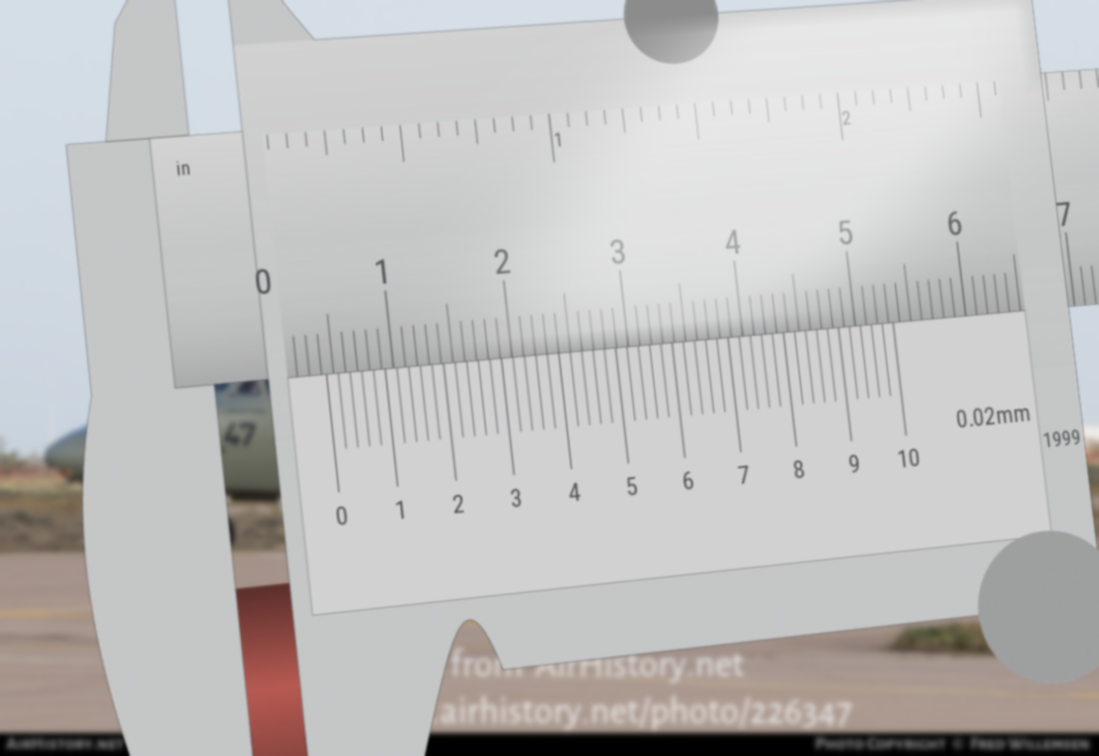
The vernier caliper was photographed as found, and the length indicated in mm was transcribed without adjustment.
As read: 4.4 mm
